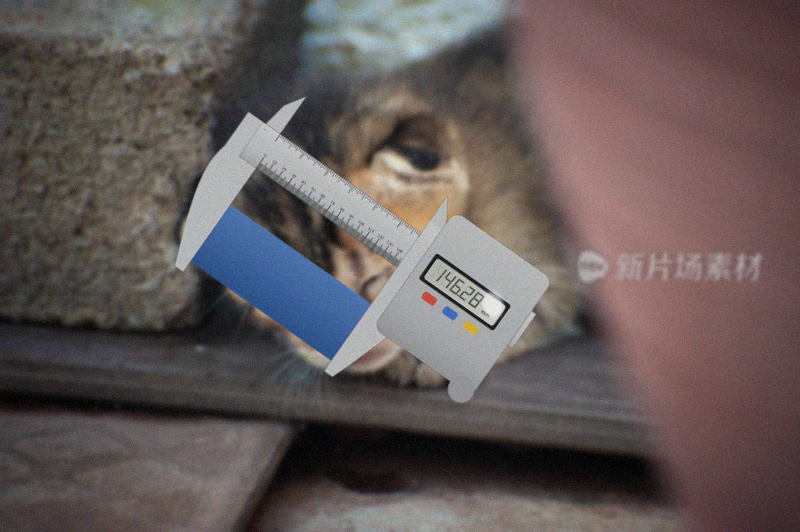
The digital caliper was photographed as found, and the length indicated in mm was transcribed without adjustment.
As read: 146.28 mm
